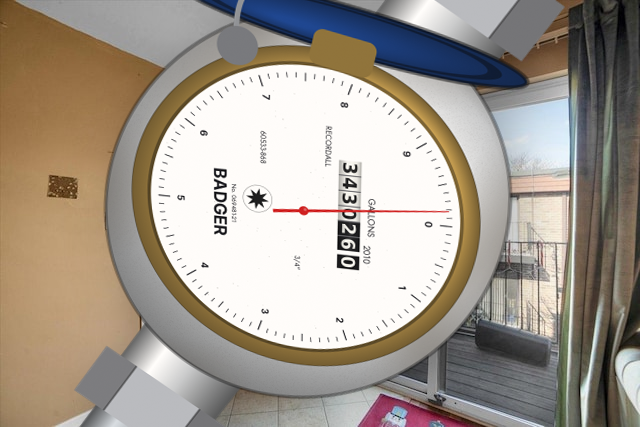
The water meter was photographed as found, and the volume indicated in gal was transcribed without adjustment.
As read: 3430259.8 gal
